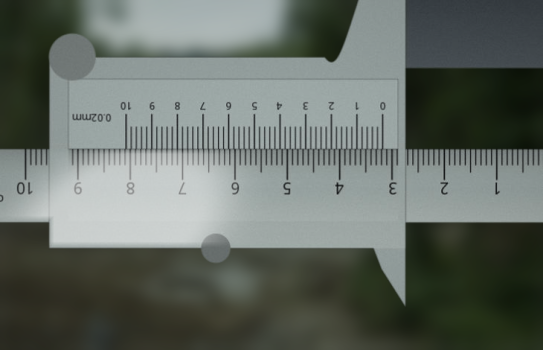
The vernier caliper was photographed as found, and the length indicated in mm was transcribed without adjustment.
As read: 31.8 mm
